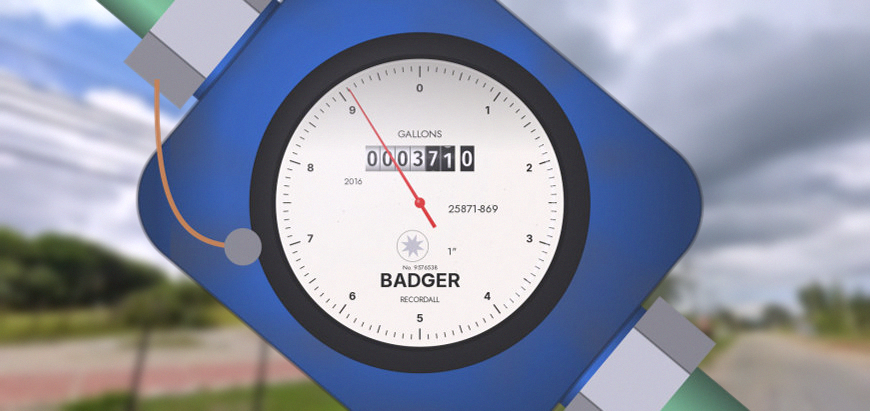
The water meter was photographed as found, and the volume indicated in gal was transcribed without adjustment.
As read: 3709.1 gal
